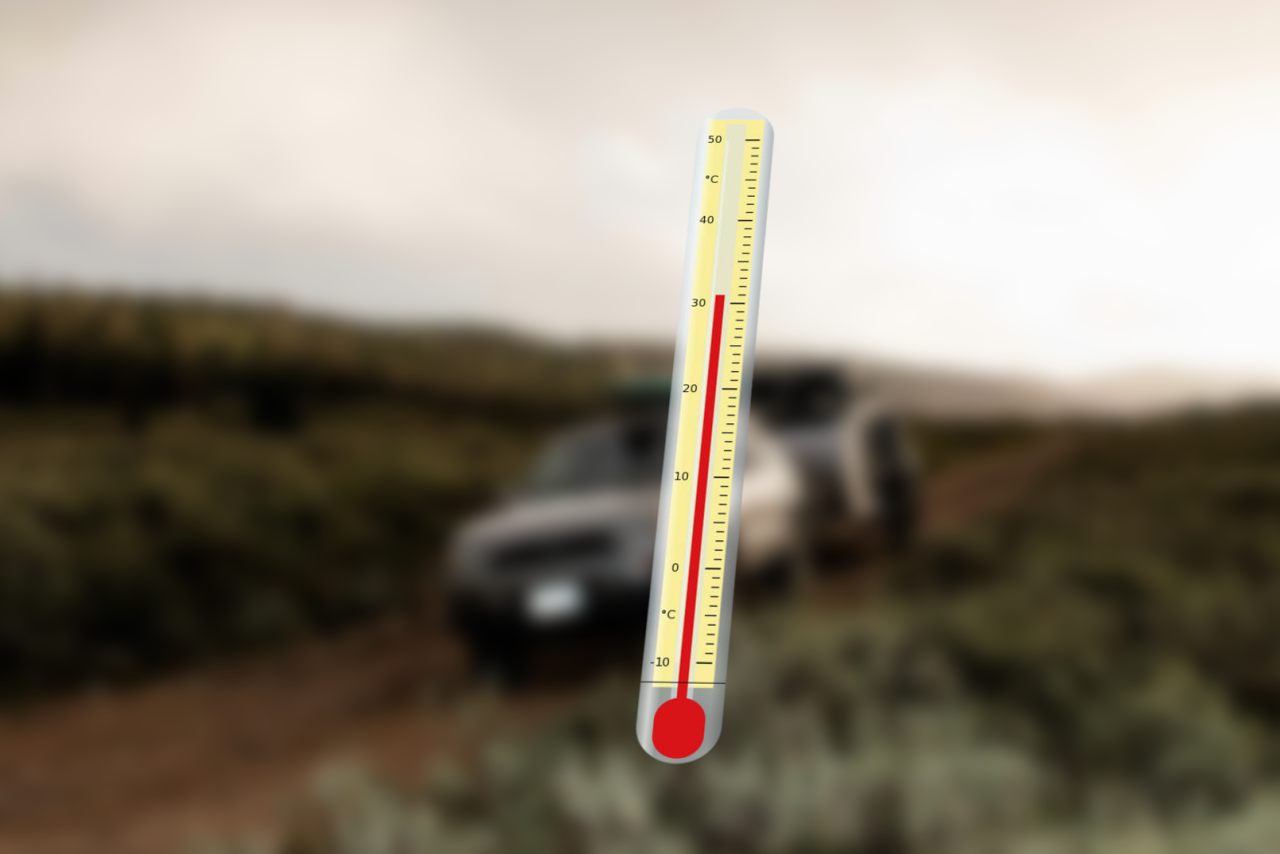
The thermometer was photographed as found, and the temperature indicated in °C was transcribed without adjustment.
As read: 31 °C
